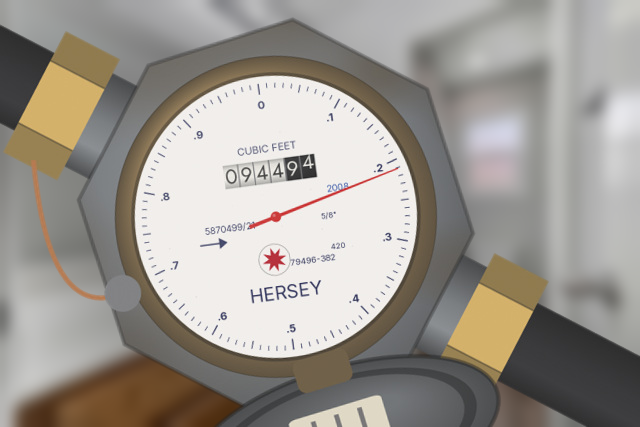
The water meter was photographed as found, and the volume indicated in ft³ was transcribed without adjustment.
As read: 94494.21 ft³
